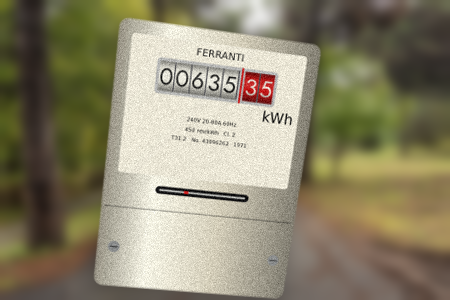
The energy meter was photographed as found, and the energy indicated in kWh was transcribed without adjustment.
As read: 635.35 kWh
